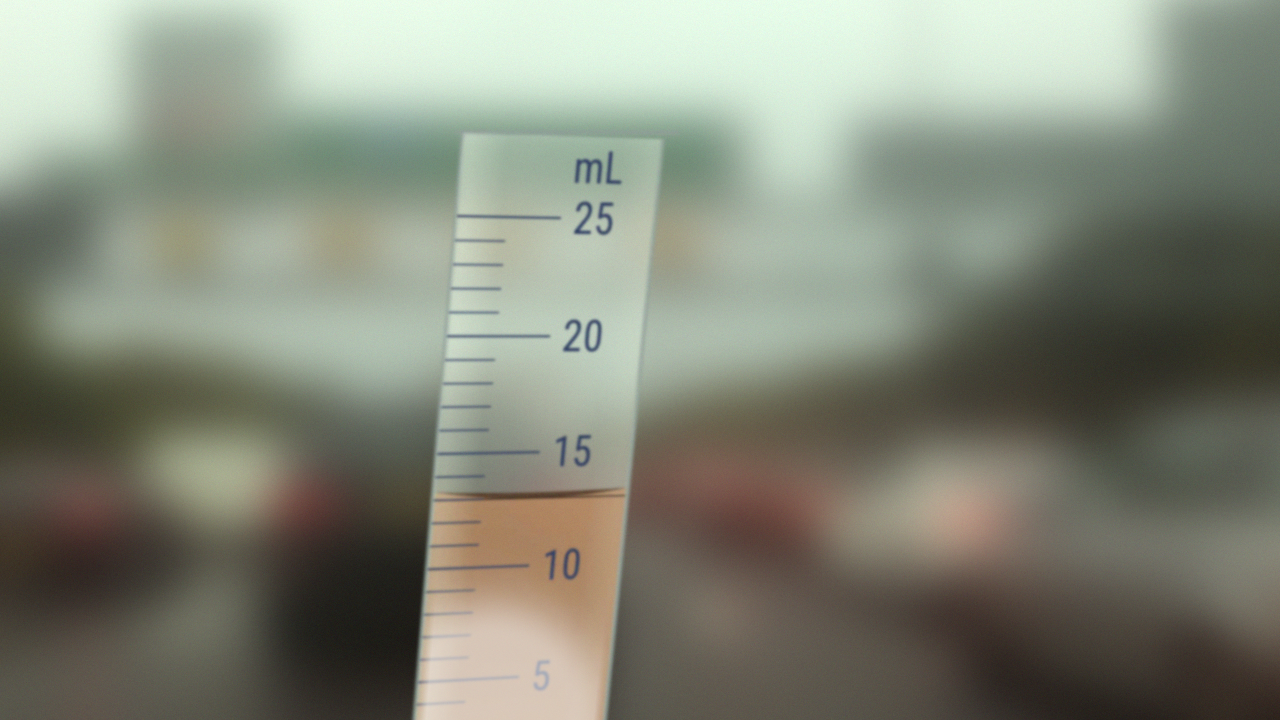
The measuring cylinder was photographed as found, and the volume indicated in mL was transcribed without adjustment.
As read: 13 mL
